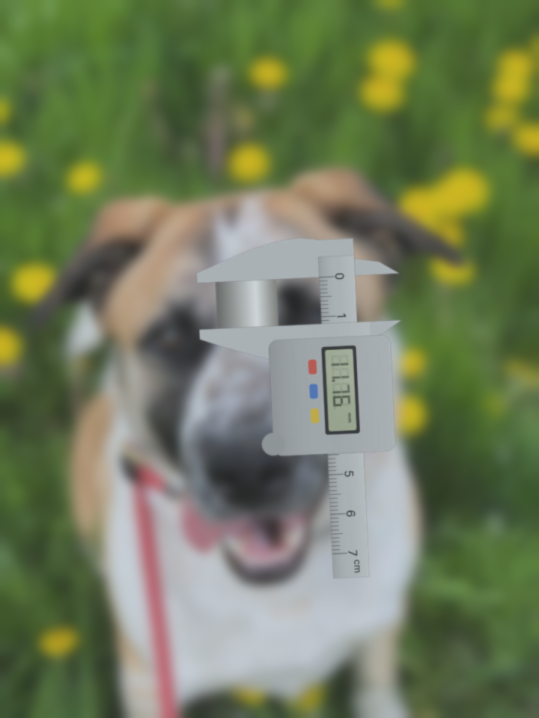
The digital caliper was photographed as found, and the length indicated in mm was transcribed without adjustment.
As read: 11.76 mm
